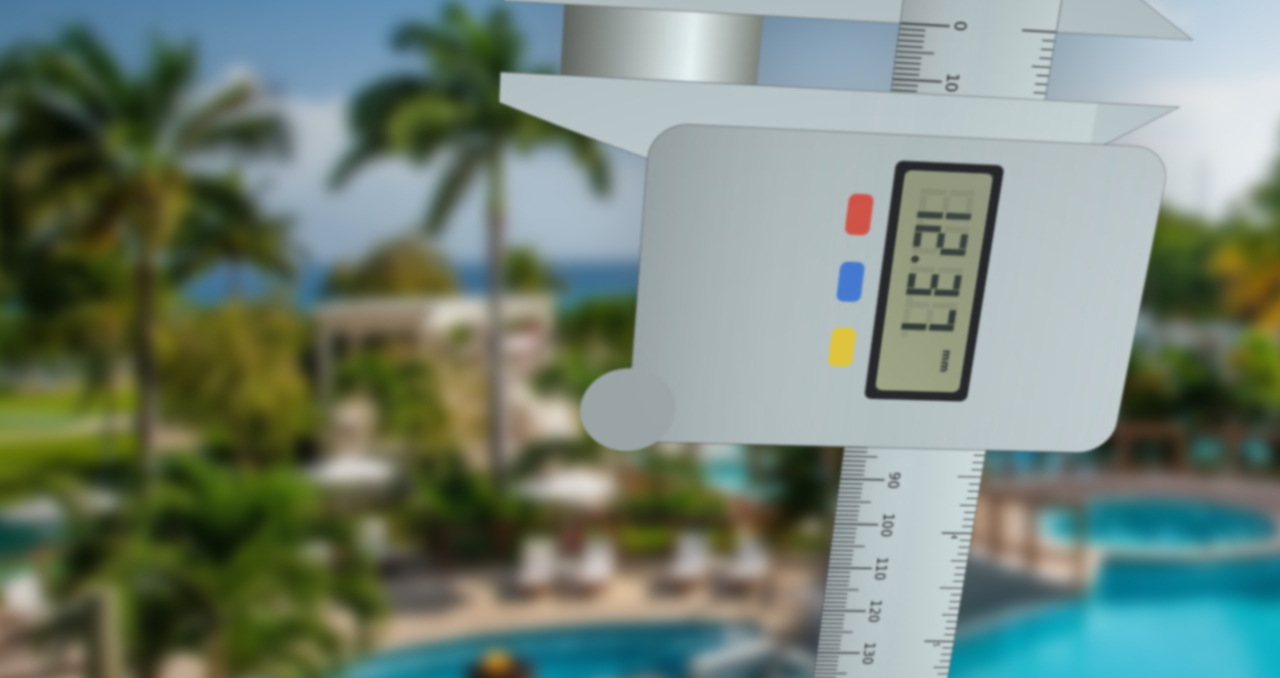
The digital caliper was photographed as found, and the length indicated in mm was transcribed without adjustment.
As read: 12.37 mm
